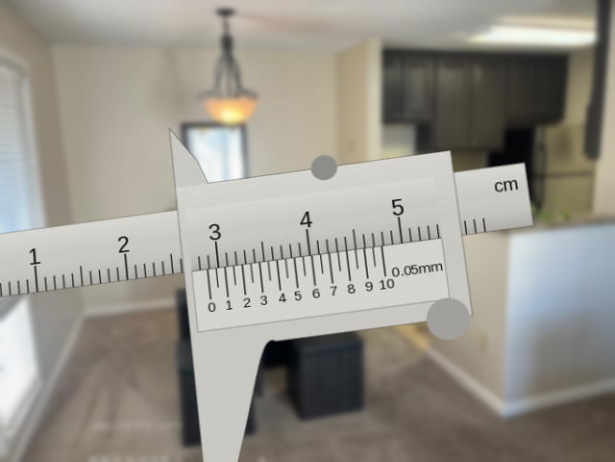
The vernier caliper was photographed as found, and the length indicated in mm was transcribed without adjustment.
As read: 28.8 mm
